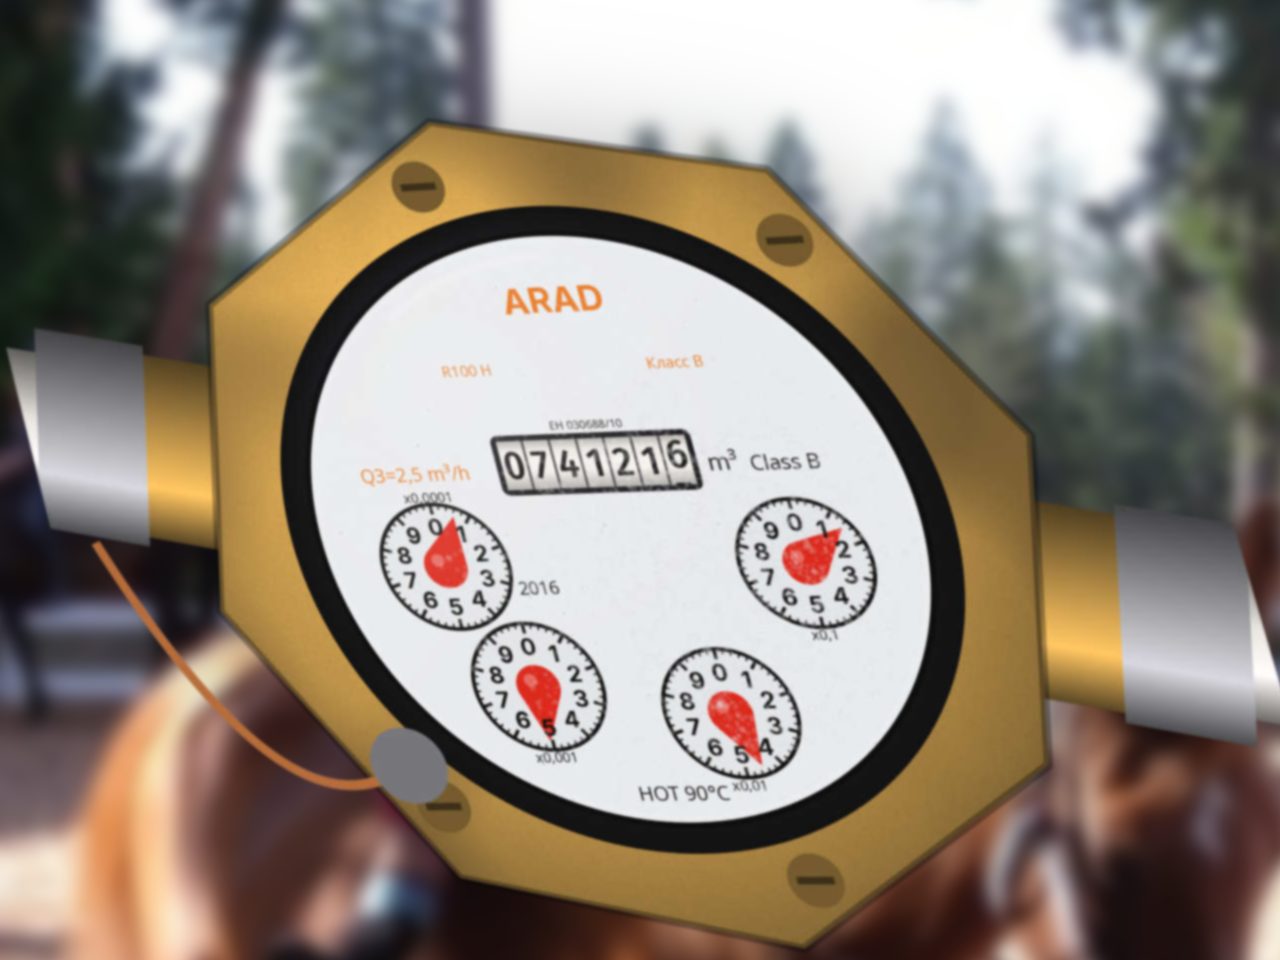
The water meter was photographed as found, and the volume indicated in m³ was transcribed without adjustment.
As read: 741216.1450 m³
